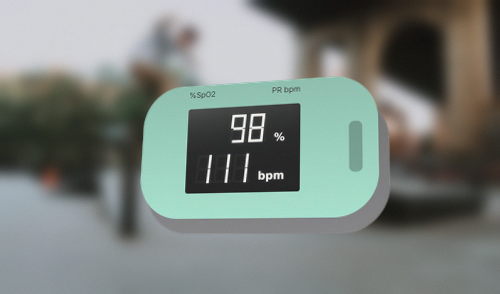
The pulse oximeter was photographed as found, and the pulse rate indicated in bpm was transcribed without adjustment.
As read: 111 bpm
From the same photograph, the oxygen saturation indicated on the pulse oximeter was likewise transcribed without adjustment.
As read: 98 %
